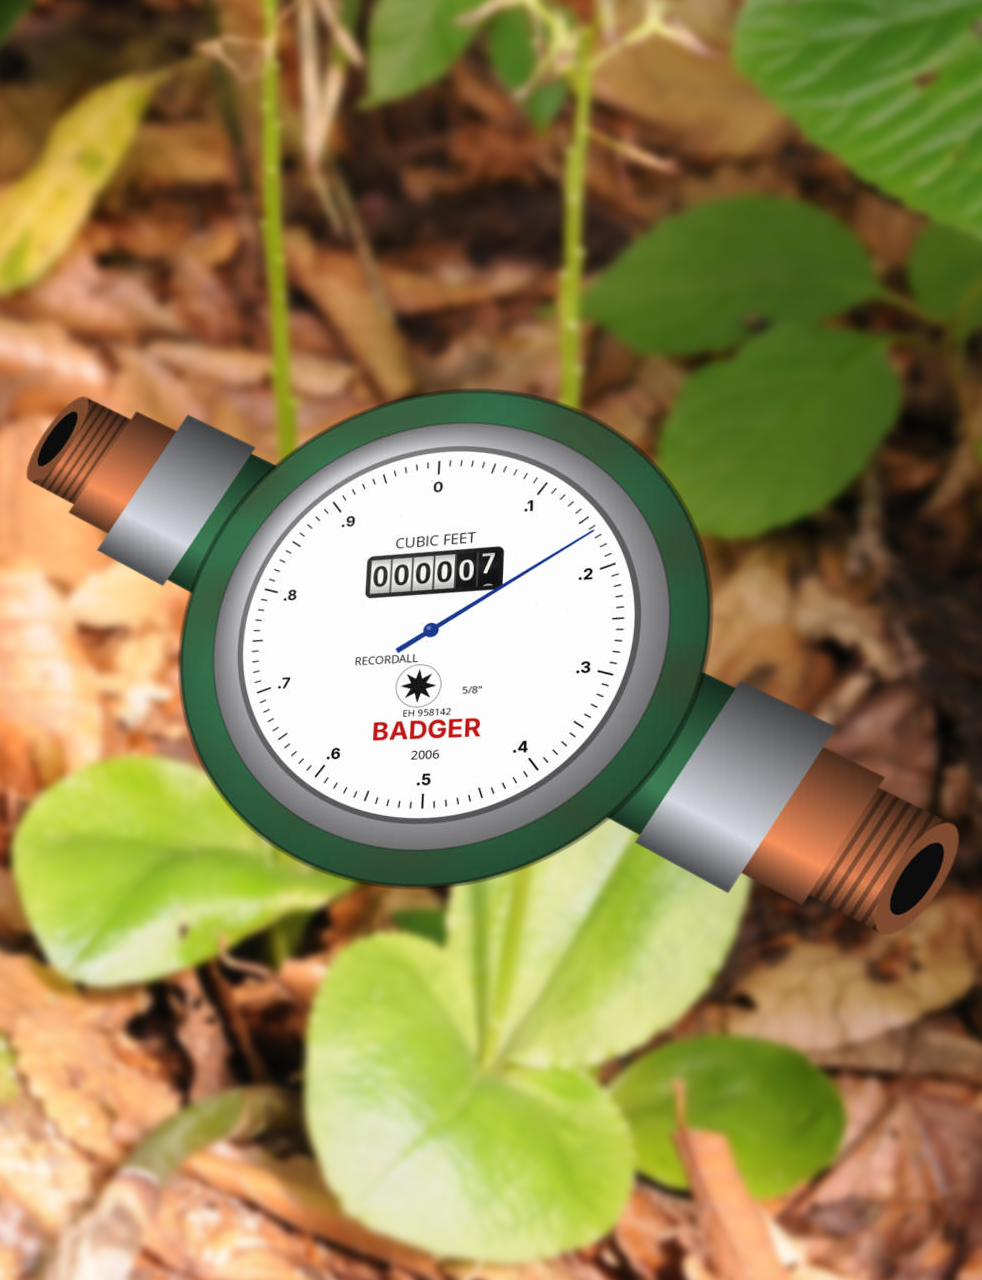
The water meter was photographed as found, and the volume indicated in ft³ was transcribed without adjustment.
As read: 7.16 ft³
